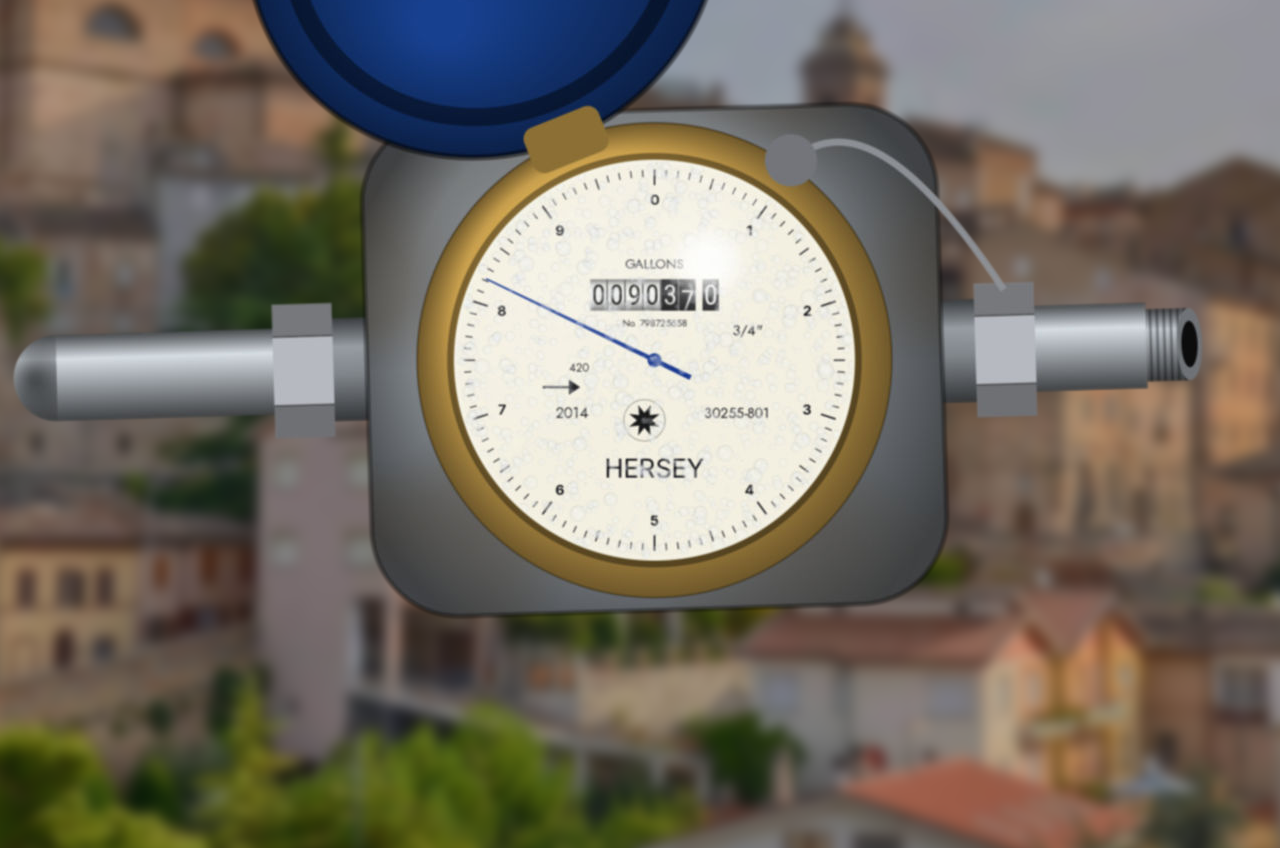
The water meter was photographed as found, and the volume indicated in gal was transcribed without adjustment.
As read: 90368.2 gal
